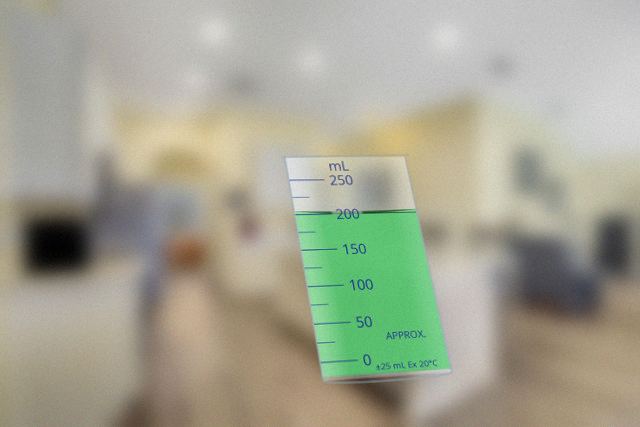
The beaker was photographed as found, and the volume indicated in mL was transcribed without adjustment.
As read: 200 mL
